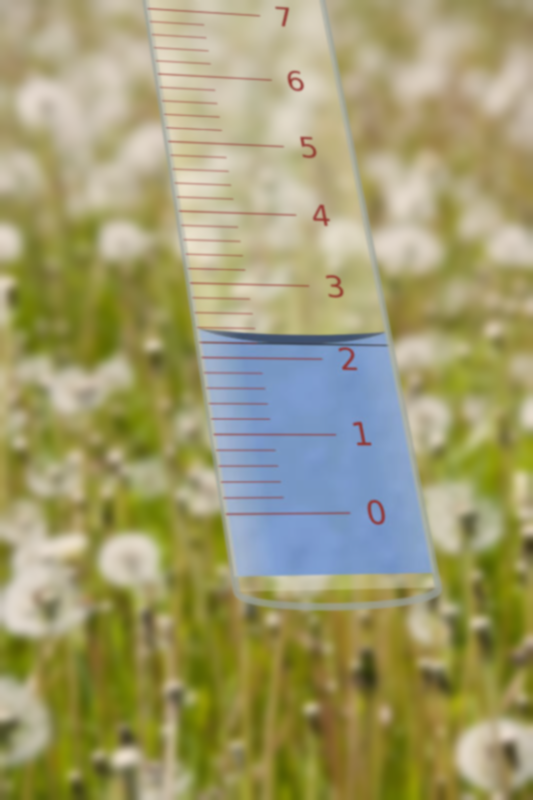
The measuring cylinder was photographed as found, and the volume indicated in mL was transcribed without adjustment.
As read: 2.2 mL
